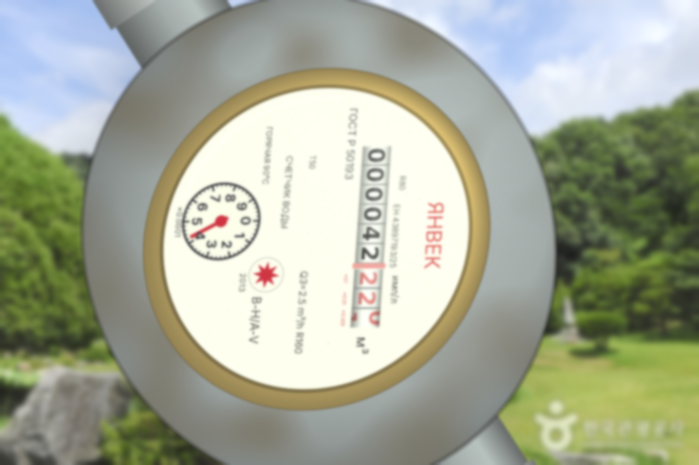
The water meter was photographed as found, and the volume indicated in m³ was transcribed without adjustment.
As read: 42.2204 m³
